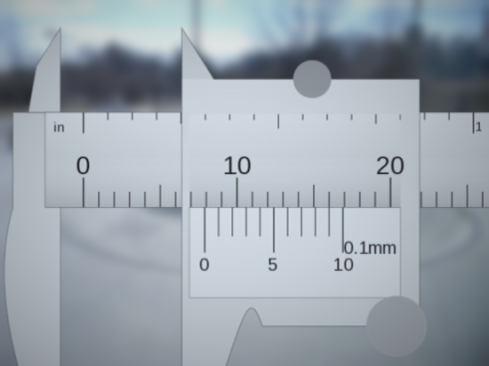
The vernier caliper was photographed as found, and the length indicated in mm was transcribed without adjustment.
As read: 7.9 mm
